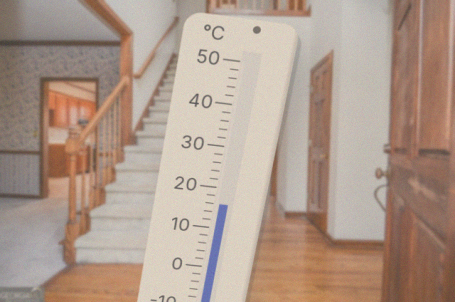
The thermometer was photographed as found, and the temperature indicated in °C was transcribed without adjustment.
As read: 16 °C
